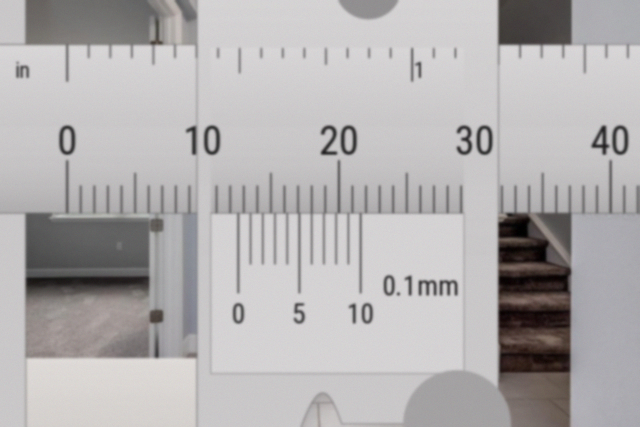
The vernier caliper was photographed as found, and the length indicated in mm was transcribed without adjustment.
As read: 12.6 mm
